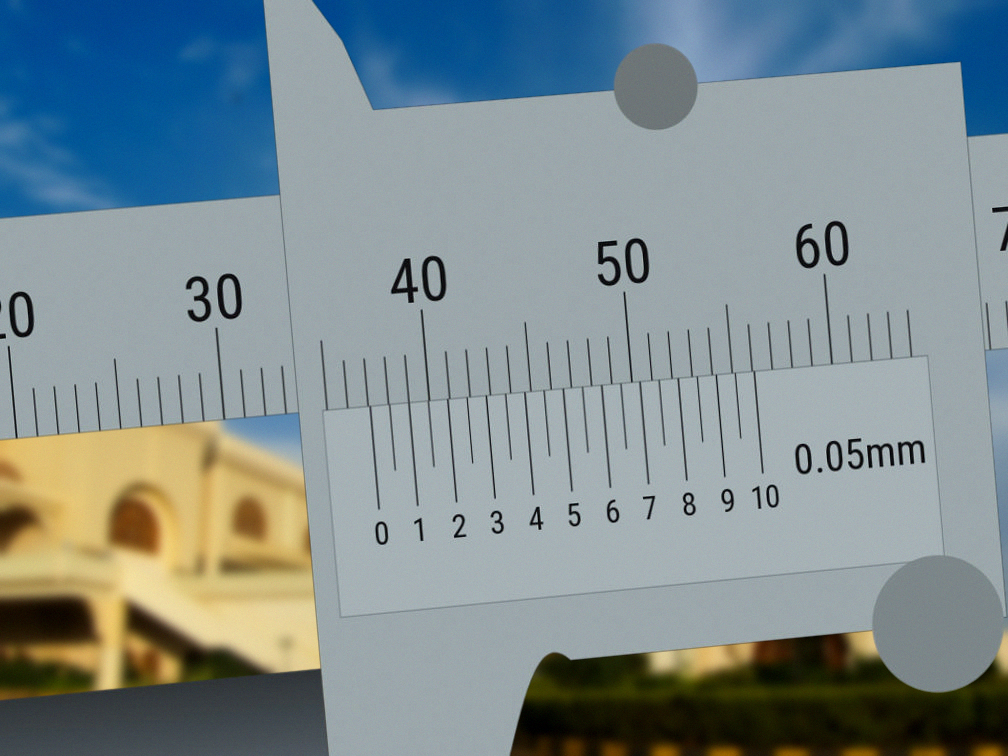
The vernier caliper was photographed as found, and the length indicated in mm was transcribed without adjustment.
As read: 37.1 mm
